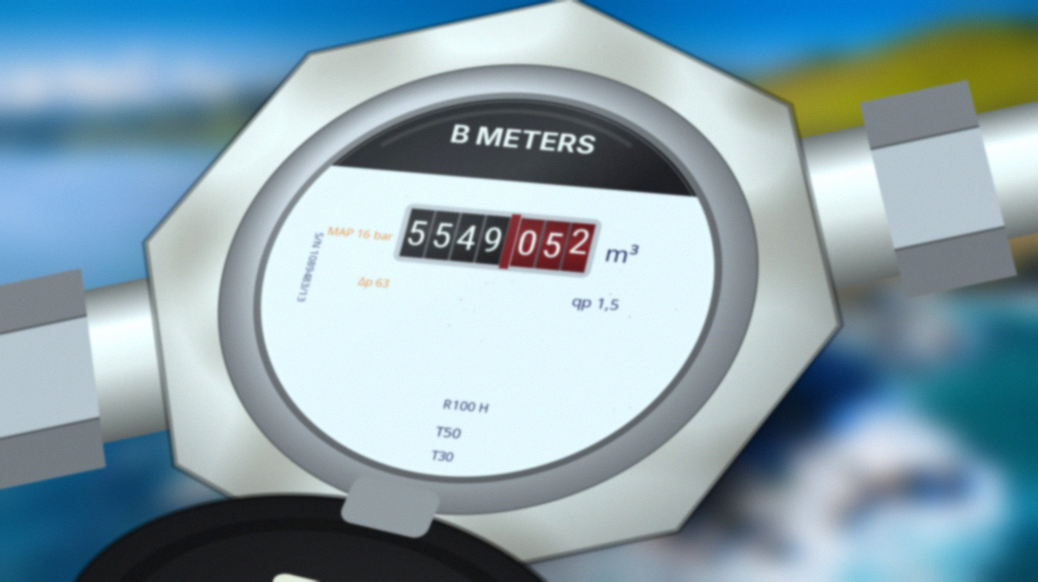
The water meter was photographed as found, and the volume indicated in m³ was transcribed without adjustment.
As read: 5549.052 m³
